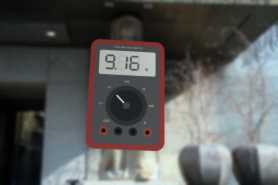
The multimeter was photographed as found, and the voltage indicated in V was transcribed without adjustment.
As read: 9.16 V
